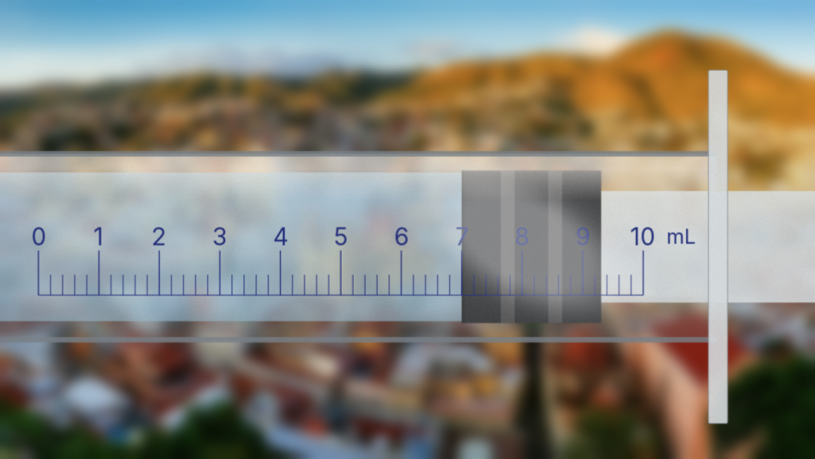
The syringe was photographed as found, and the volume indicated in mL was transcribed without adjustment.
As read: 7 mL
